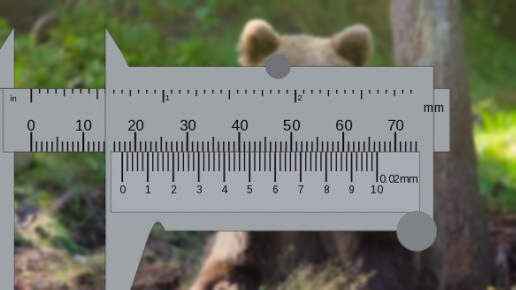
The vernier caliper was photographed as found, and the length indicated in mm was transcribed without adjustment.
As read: 17.5 mm
